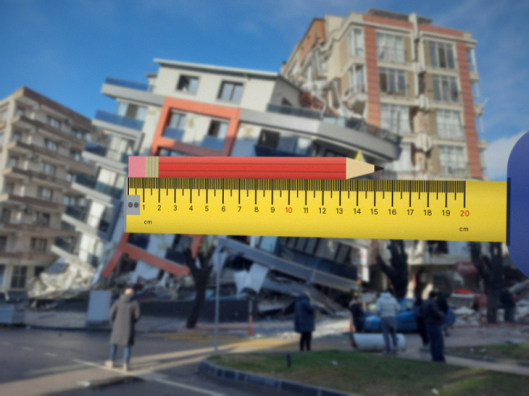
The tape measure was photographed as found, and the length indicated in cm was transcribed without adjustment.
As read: 15.5 cm
